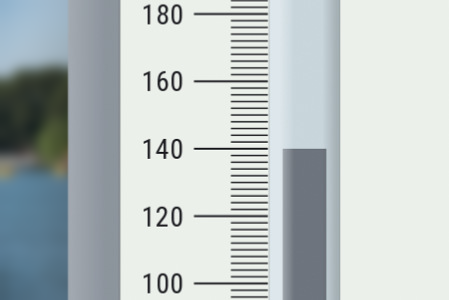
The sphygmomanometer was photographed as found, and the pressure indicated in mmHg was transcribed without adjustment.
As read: 140 mmHg
